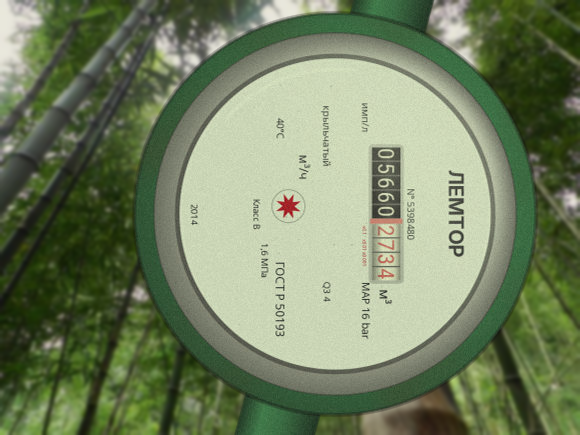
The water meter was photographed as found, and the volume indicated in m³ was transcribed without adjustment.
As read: 5660.2734 m³
